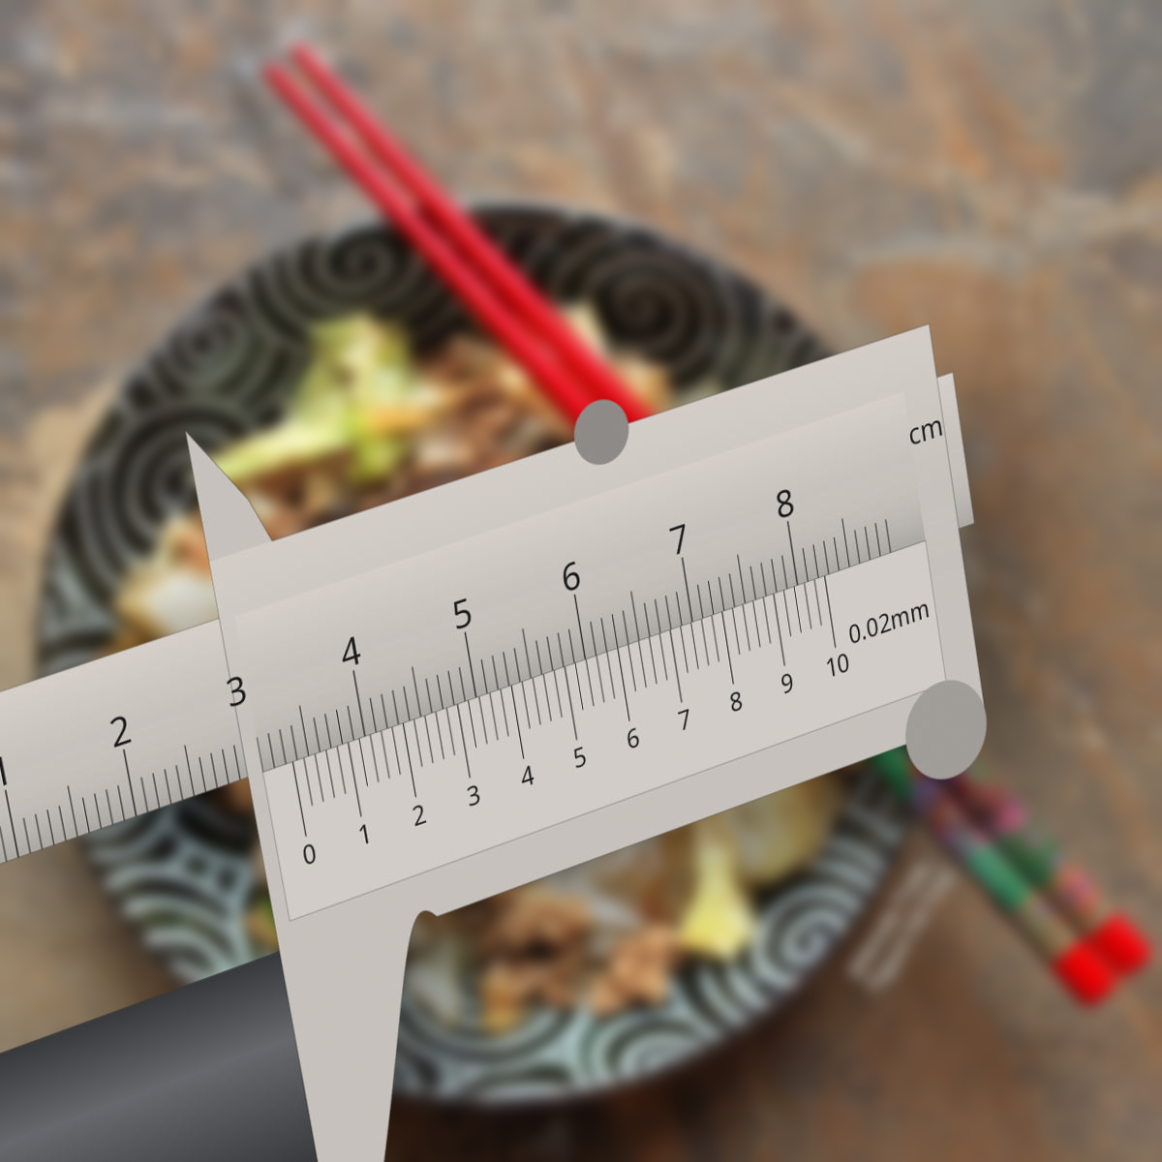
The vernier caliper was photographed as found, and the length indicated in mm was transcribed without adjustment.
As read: 33.6 mm
